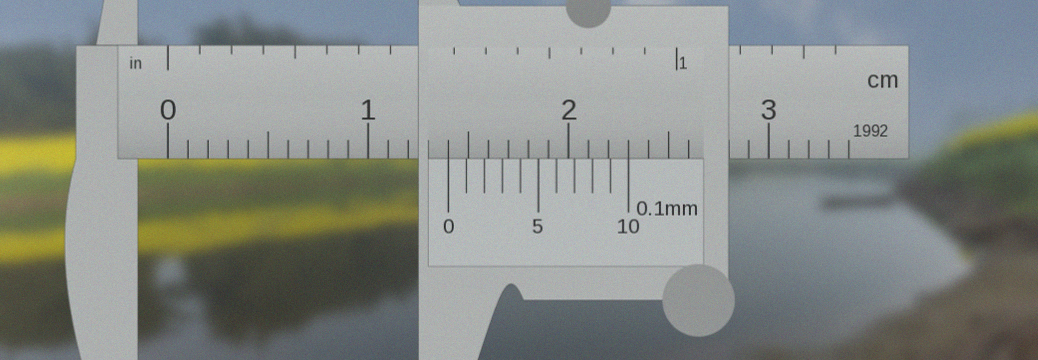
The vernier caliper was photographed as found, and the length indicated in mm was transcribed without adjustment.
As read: 14.0 mm
